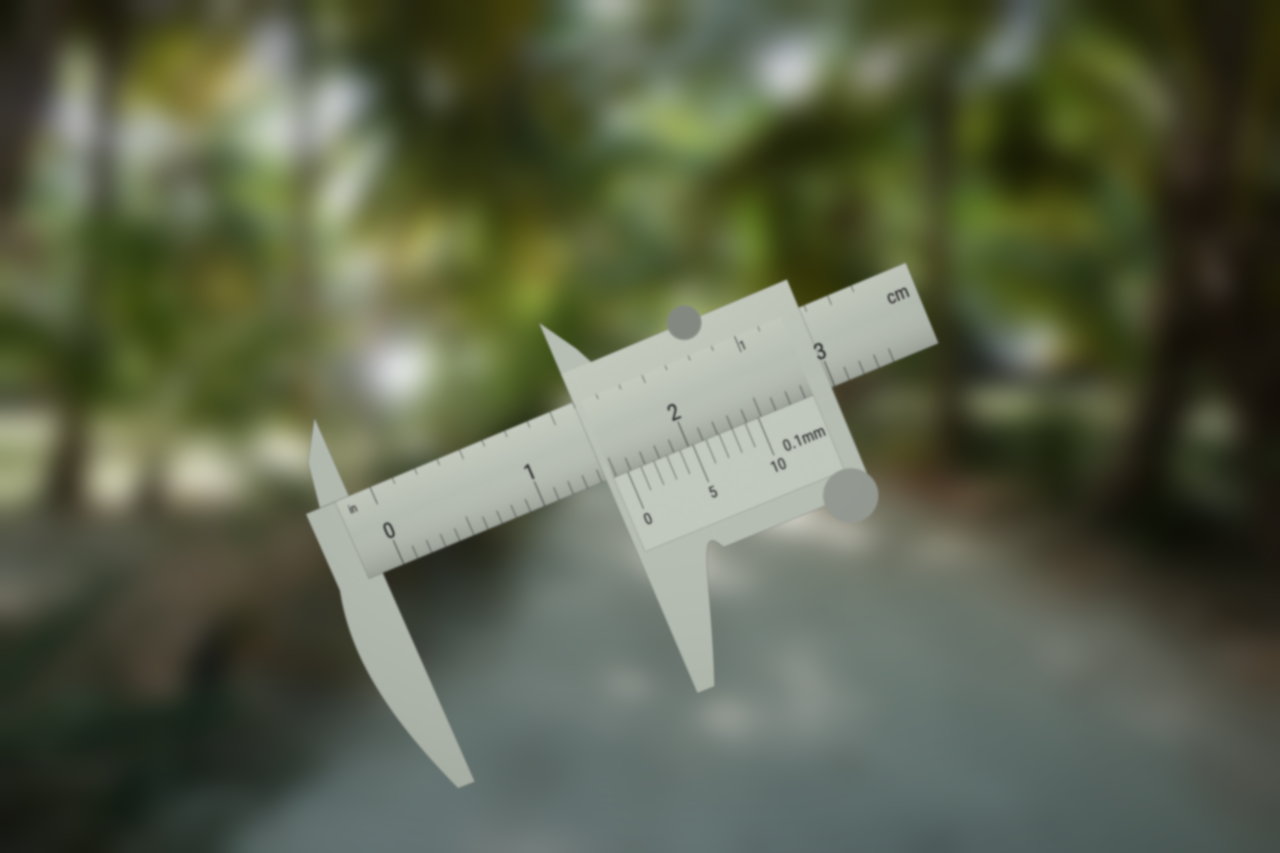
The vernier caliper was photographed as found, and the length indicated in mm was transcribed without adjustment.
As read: 15.8 mm
